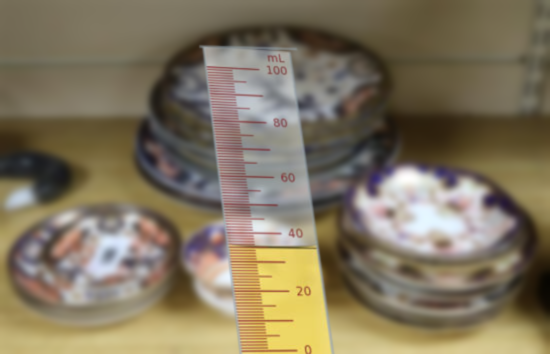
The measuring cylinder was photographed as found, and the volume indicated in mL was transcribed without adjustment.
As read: 35 mL
